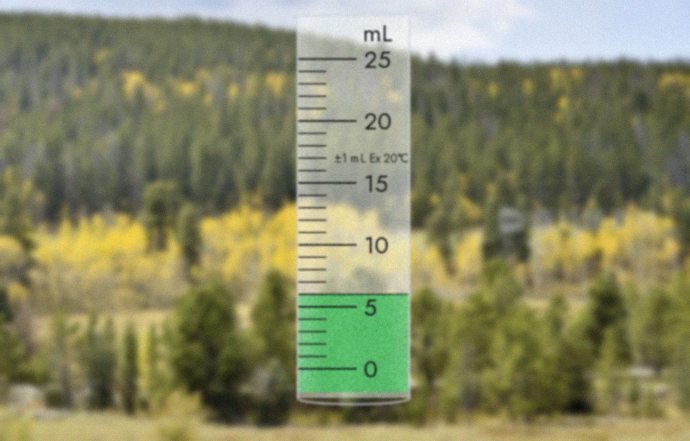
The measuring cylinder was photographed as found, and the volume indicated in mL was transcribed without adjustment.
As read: 6 mL
